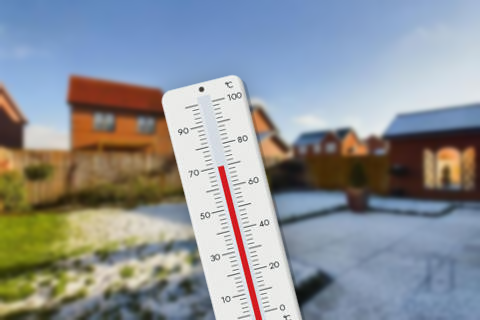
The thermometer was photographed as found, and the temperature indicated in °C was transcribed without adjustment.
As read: 70 °C
